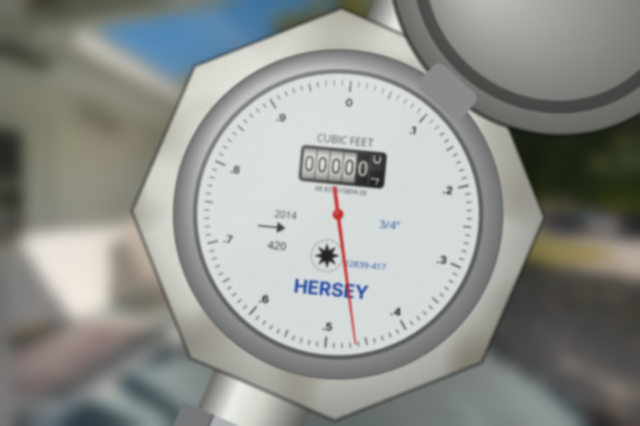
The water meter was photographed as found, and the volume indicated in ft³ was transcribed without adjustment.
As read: 6.46 ft³
